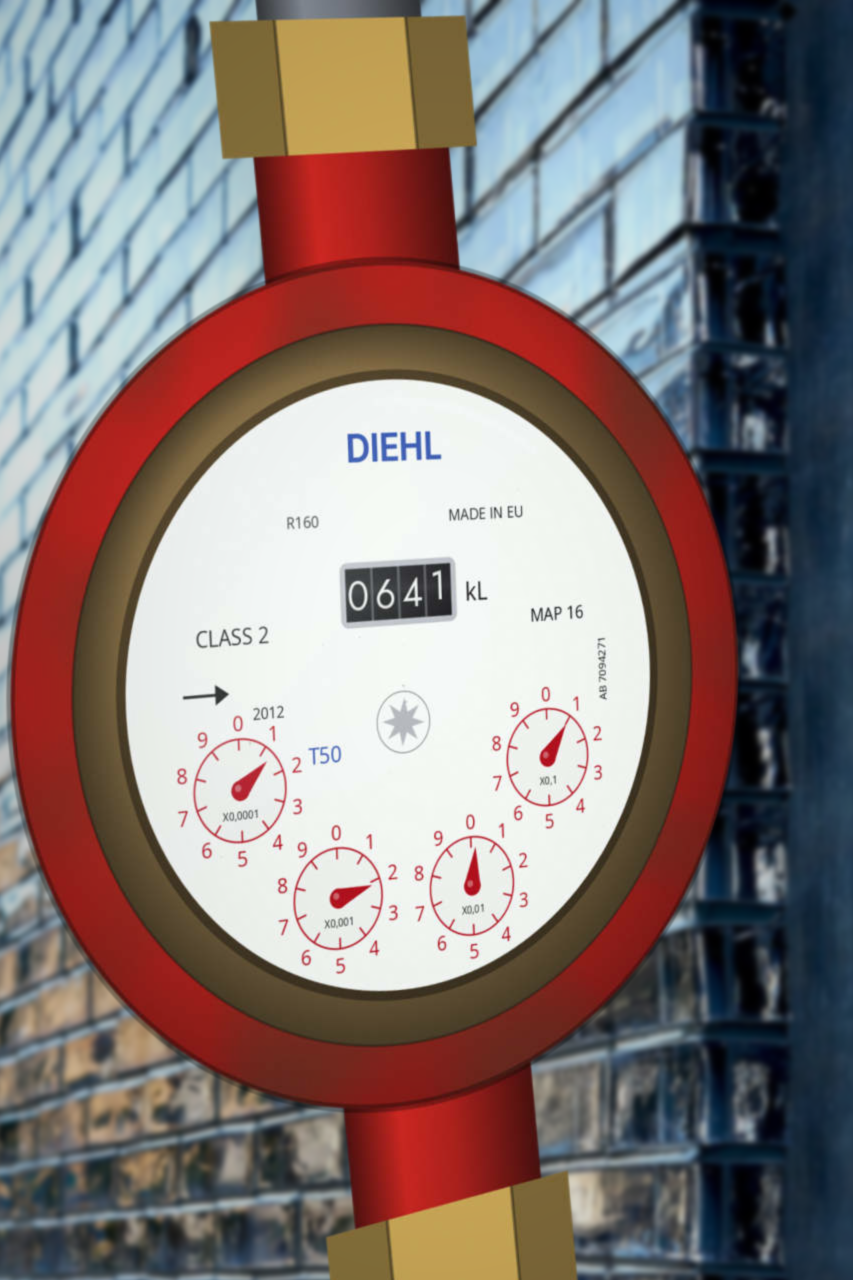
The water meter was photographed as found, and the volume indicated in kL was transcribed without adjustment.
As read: 641.1021 kL
